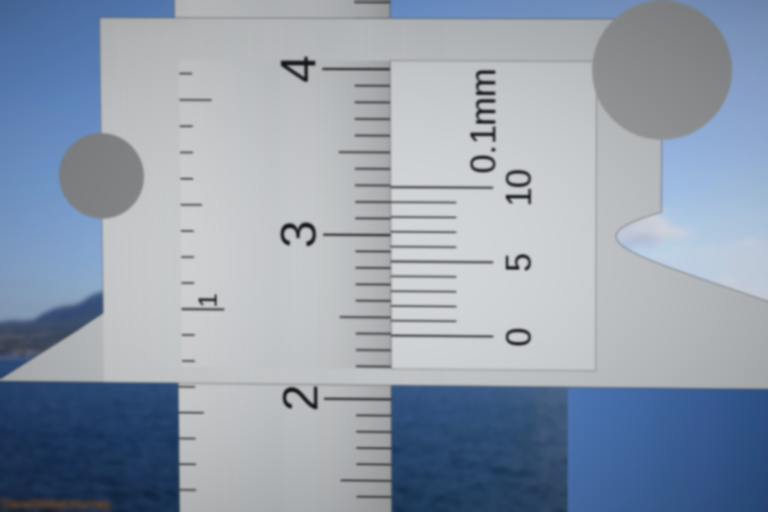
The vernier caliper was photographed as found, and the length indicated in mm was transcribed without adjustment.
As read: 23.9 mm
